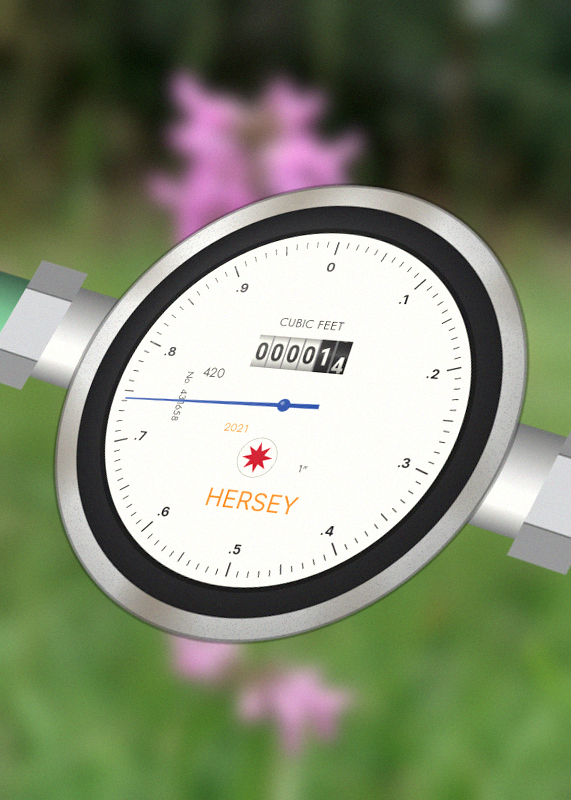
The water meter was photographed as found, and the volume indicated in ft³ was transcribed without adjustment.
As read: 13.74 ft³
